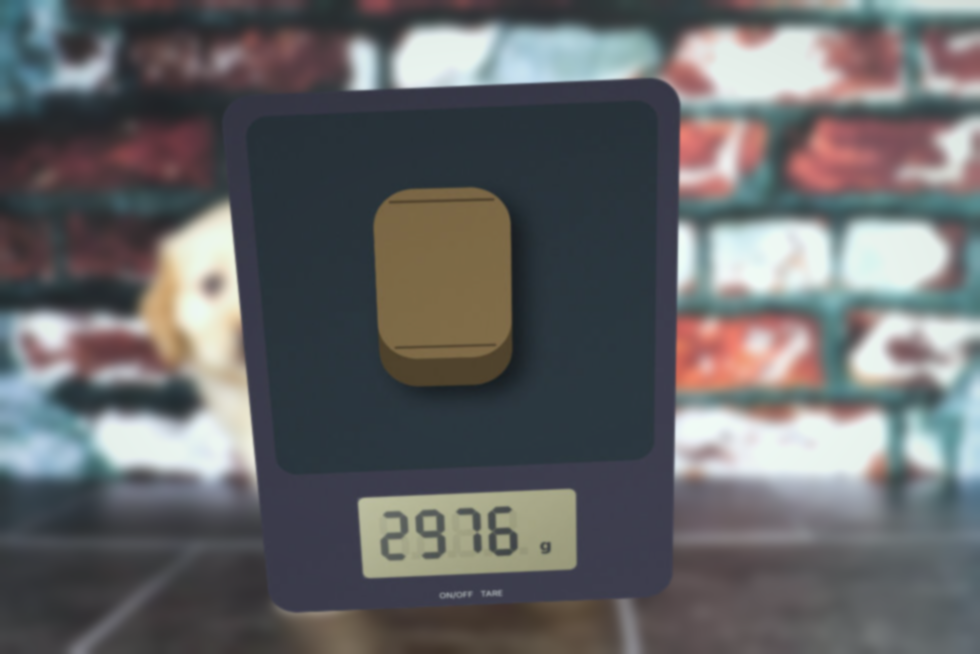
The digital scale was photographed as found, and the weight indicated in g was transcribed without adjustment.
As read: 2976 g
